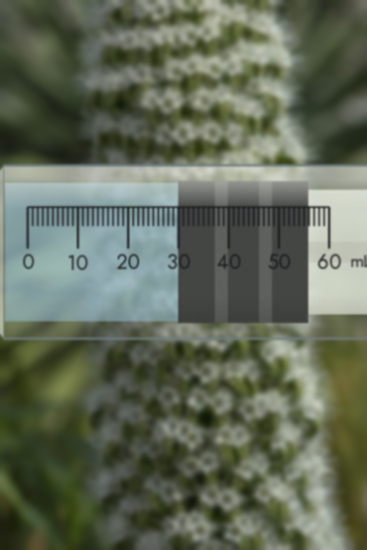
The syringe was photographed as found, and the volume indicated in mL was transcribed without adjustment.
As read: 30 mL
